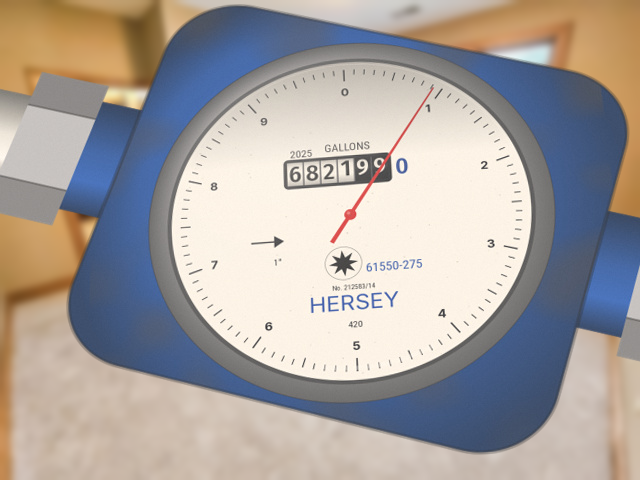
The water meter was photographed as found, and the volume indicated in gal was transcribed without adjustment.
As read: 6821990.9 gal
